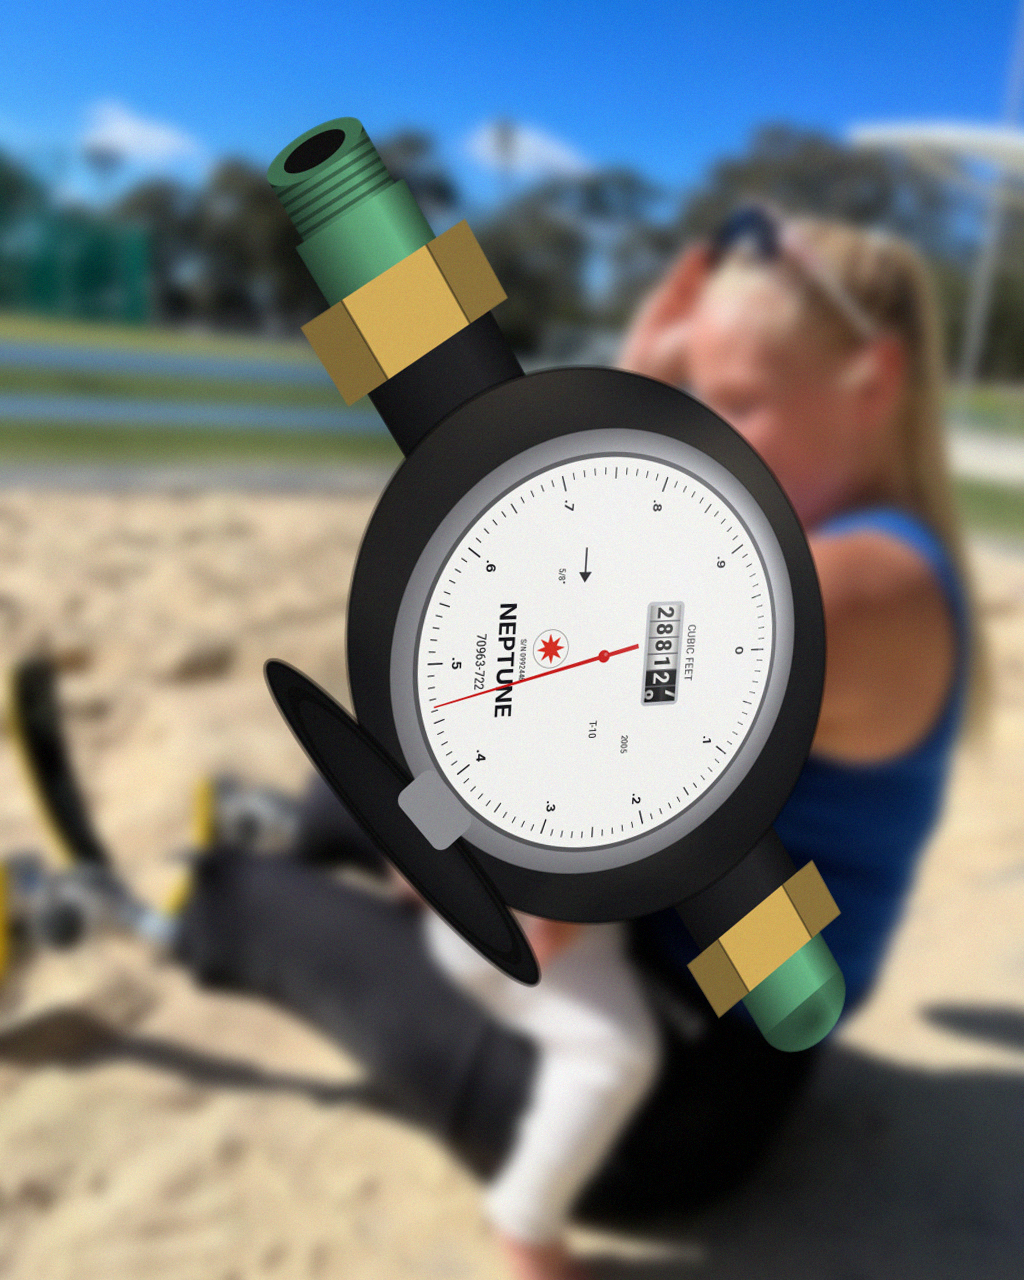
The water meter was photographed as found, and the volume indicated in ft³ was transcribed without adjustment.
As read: 288127.46 ft³
